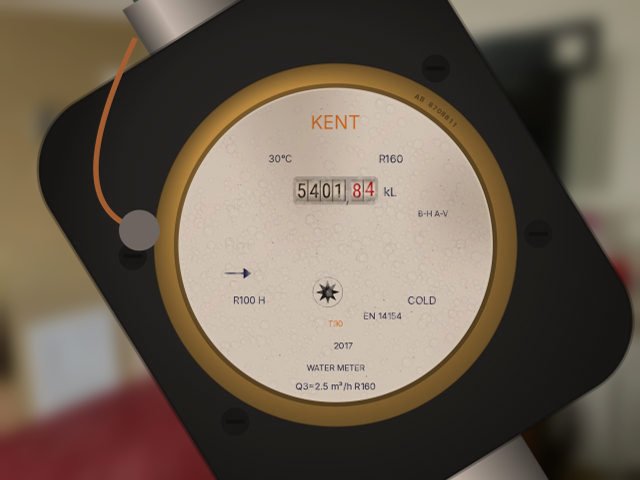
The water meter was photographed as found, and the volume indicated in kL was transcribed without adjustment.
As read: 5401.84 kL
